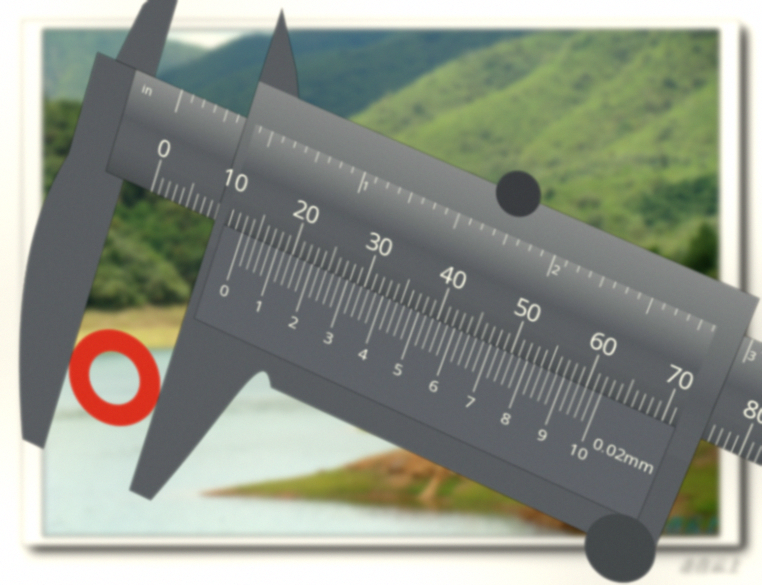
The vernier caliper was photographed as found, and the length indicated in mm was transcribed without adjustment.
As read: 13.0 mm
